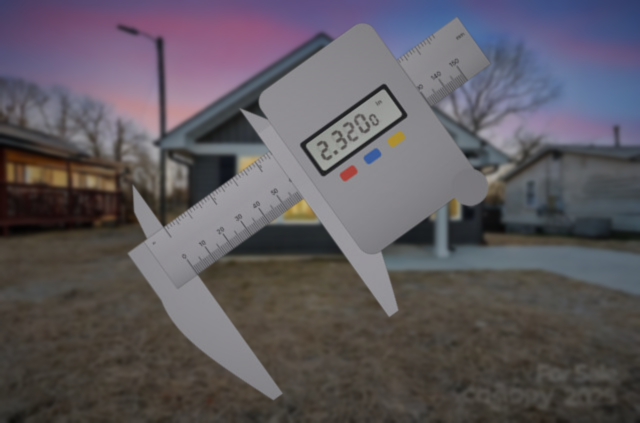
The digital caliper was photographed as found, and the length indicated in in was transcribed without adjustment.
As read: 2.3200 in
